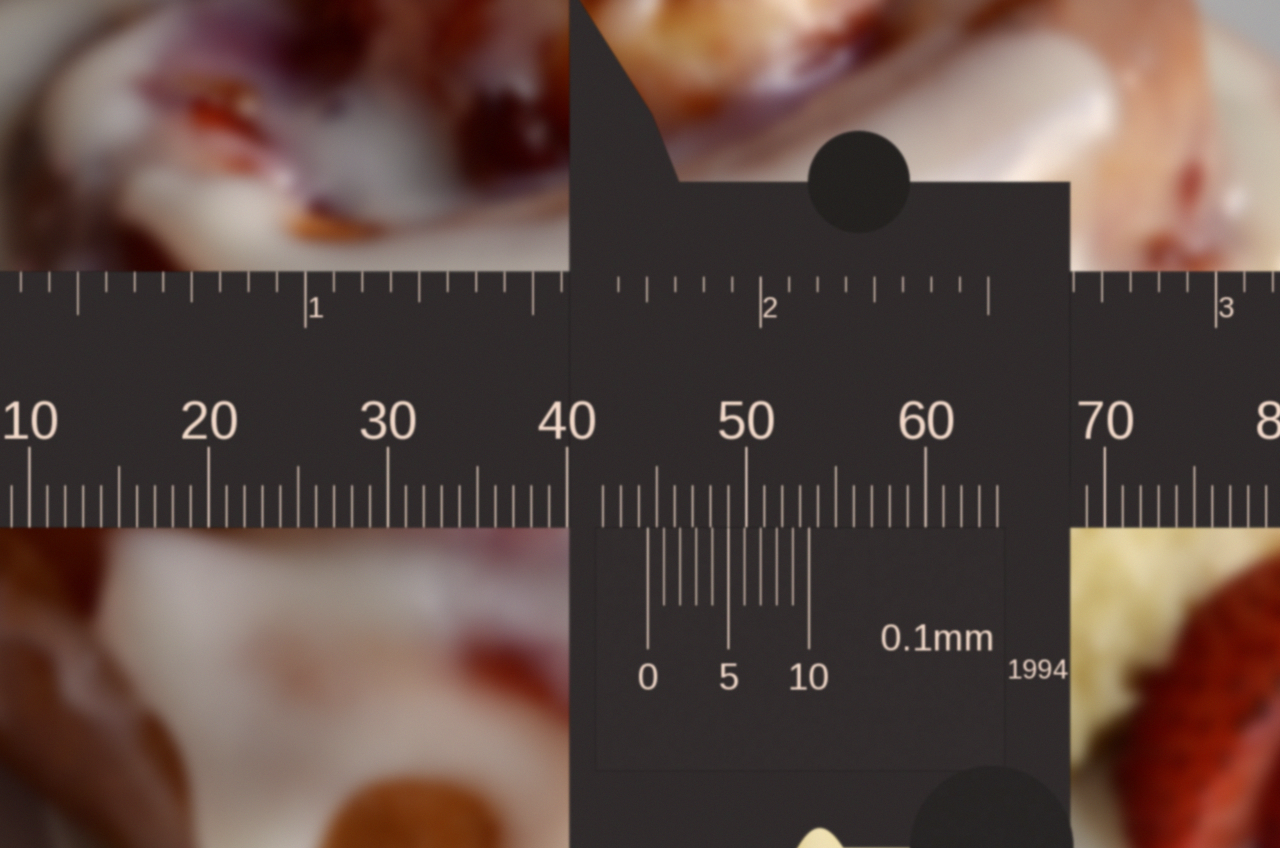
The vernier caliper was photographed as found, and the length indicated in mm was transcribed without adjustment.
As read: 44.5 mm
